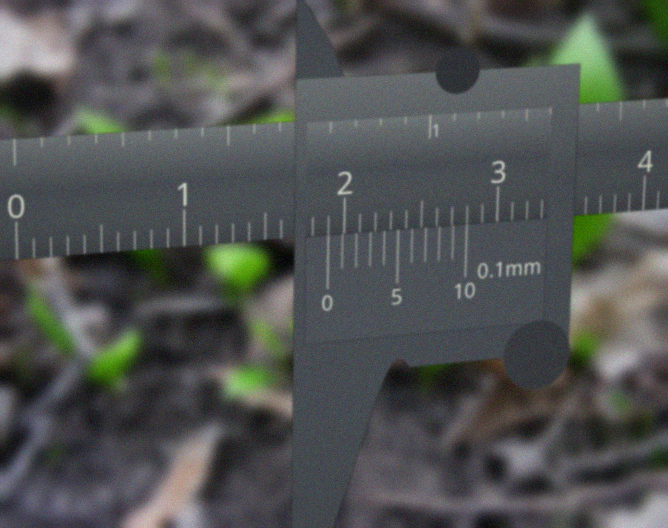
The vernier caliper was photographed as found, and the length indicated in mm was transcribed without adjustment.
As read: 19.0 mm
